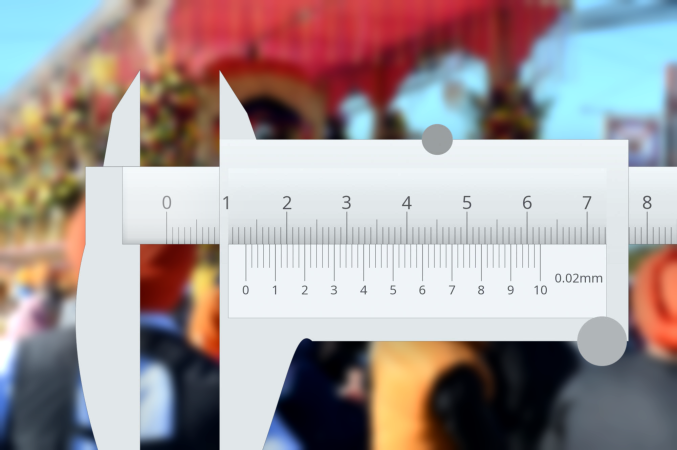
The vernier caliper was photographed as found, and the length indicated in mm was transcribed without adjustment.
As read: 13.2 mm
